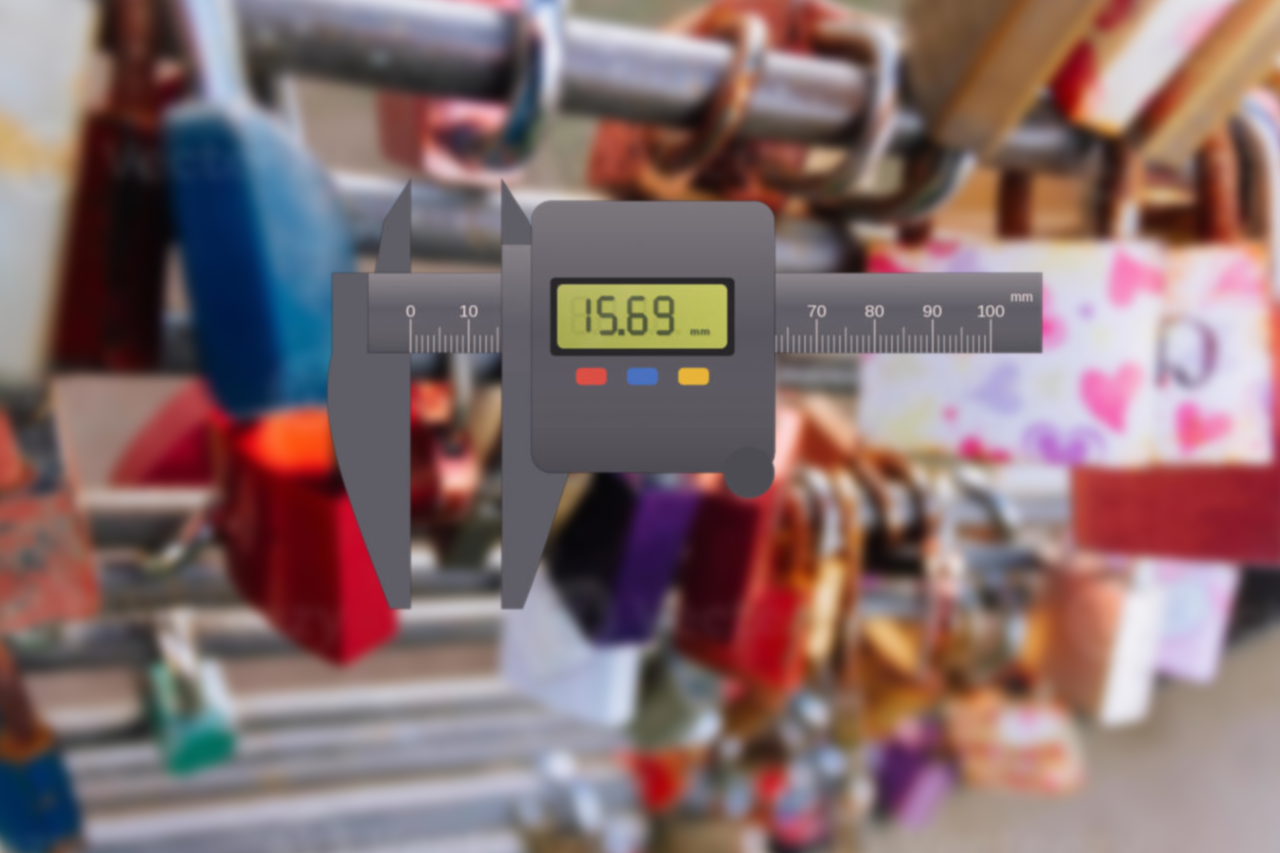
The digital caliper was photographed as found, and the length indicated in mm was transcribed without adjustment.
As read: 15.69 mm
